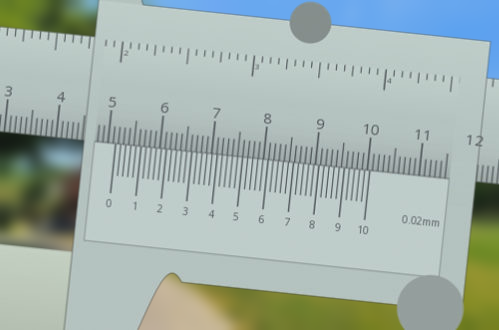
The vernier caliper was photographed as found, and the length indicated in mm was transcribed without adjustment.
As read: 51.5 mm
